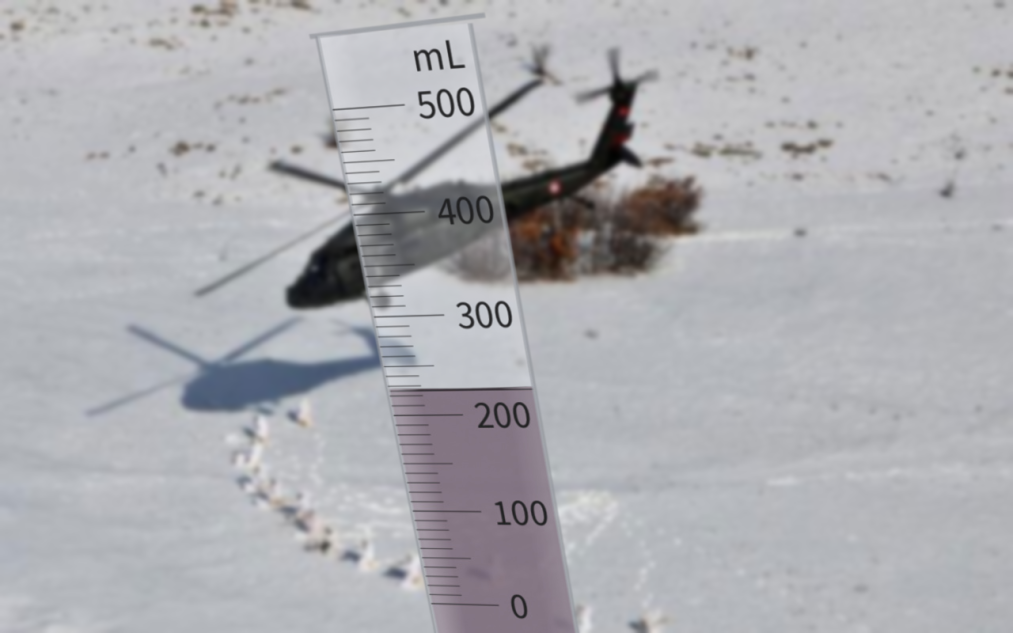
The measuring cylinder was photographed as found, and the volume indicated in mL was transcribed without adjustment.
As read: 225 mL
